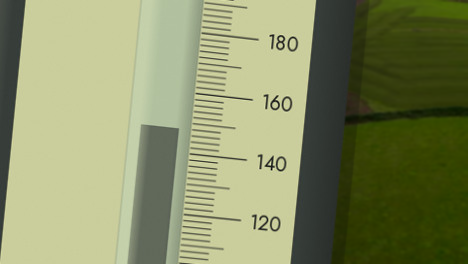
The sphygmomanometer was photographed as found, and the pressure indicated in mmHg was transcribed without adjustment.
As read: 148 mmHg
